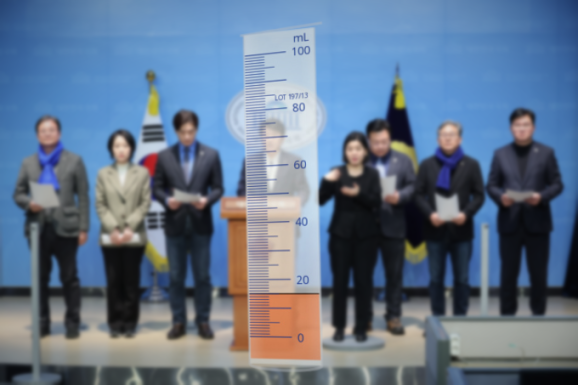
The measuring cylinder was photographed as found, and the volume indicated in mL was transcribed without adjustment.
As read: 15 mL
